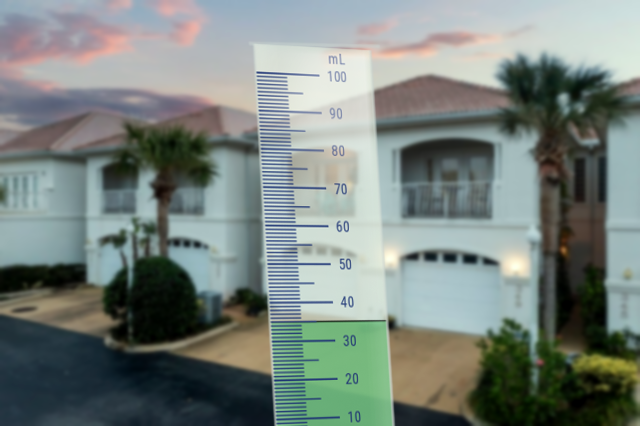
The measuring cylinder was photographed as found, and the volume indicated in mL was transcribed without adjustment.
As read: 35 mL
